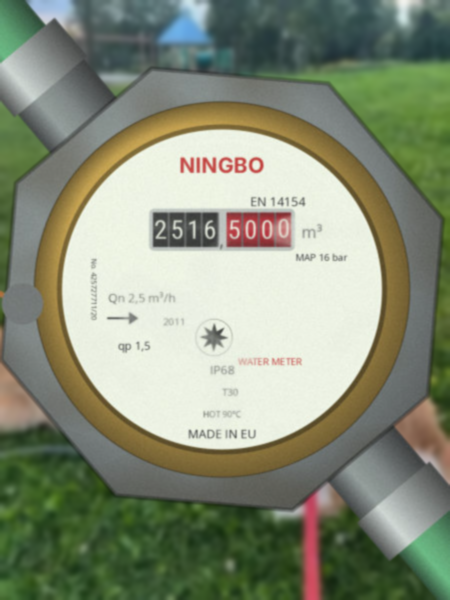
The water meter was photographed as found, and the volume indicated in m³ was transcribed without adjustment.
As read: 2516.5000 m³
